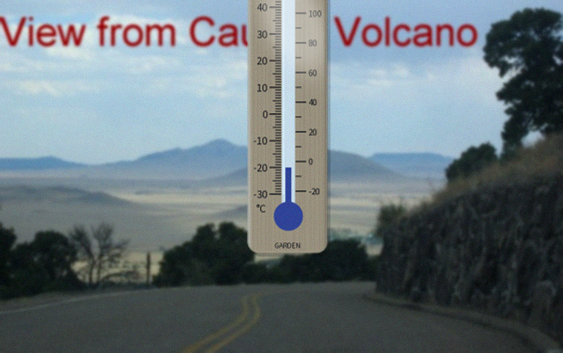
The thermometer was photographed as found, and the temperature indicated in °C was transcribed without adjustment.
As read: -20 °C
